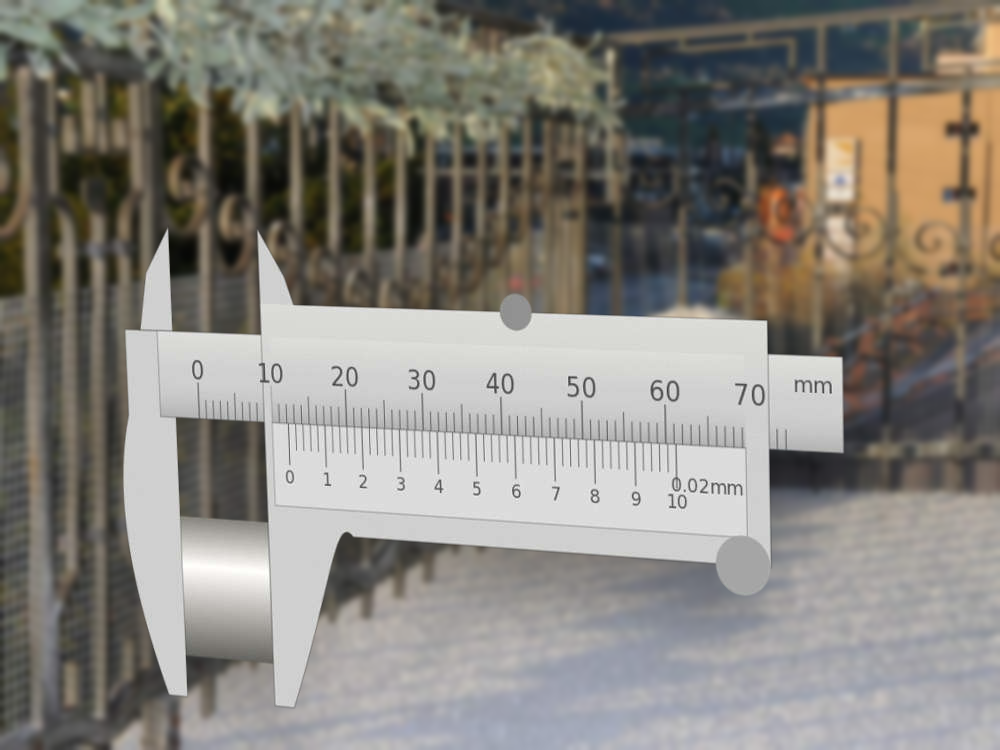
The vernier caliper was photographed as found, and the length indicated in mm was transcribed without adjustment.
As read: 12.2 mm
